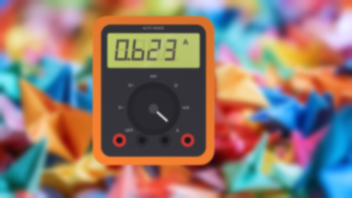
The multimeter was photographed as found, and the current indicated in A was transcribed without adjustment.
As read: 0.623 A
